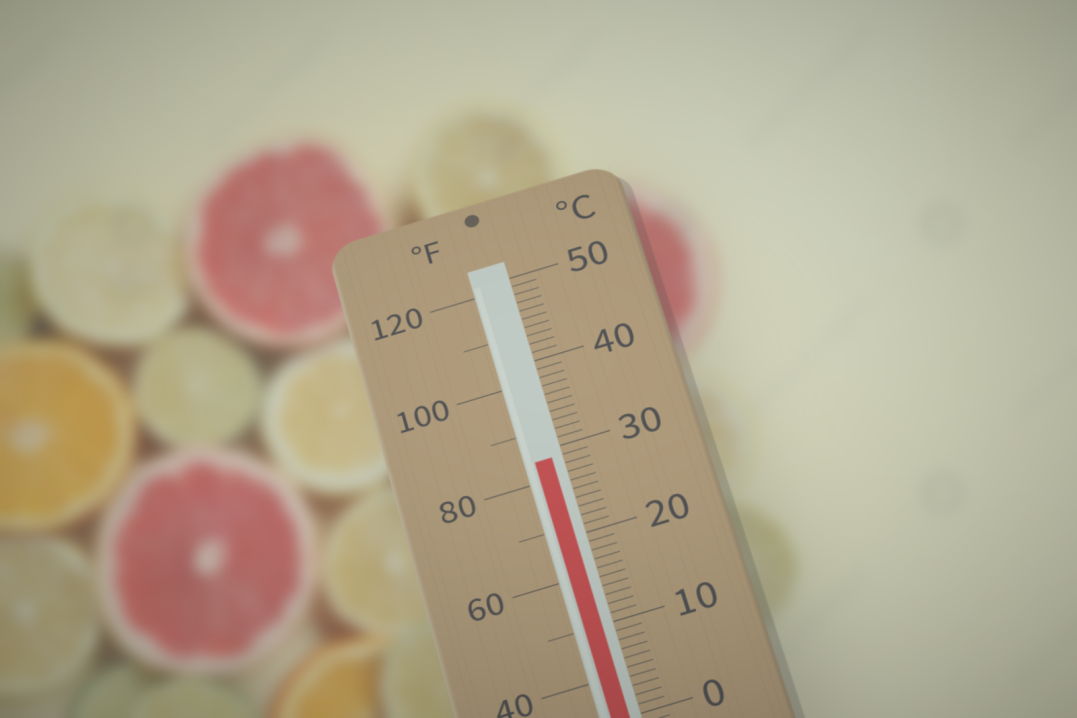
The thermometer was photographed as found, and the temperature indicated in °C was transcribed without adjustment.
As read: 29 °C
